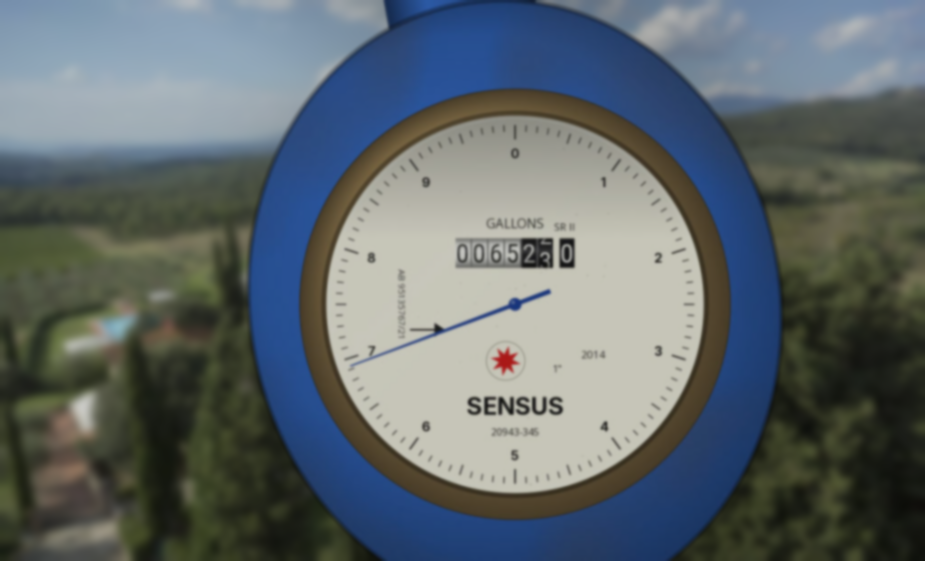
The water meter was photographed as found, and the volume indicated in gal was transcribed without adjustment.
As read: 65226.9 gal
